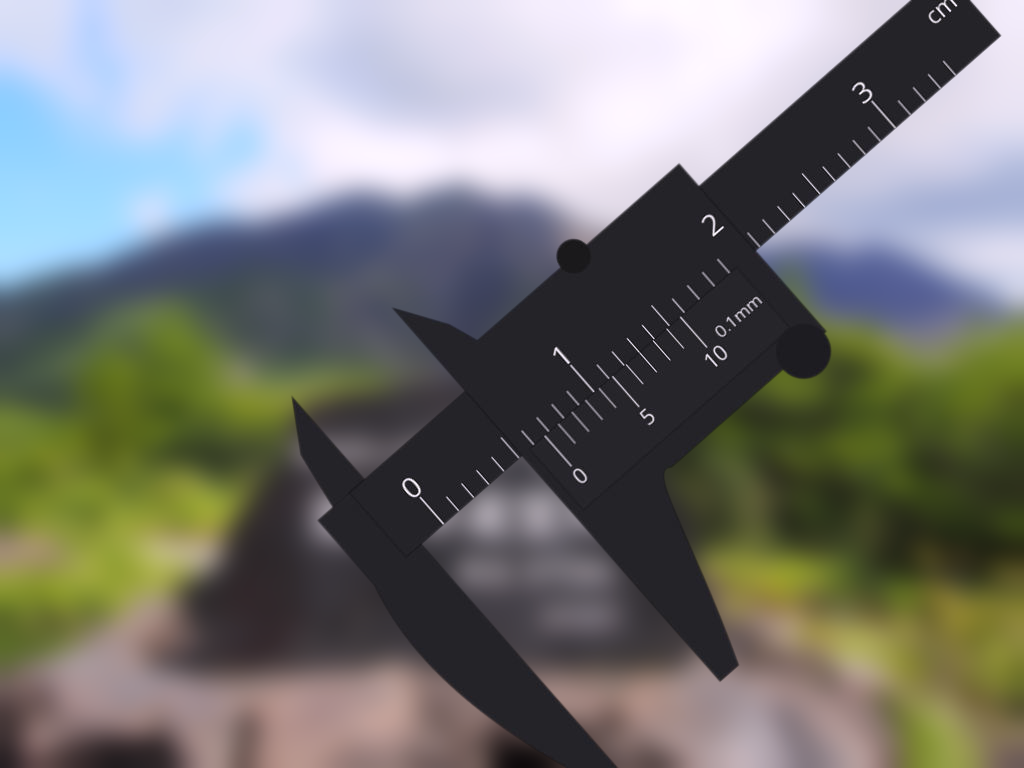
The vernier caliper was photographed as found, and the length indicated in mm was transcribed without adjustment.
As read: 6.7 mm
